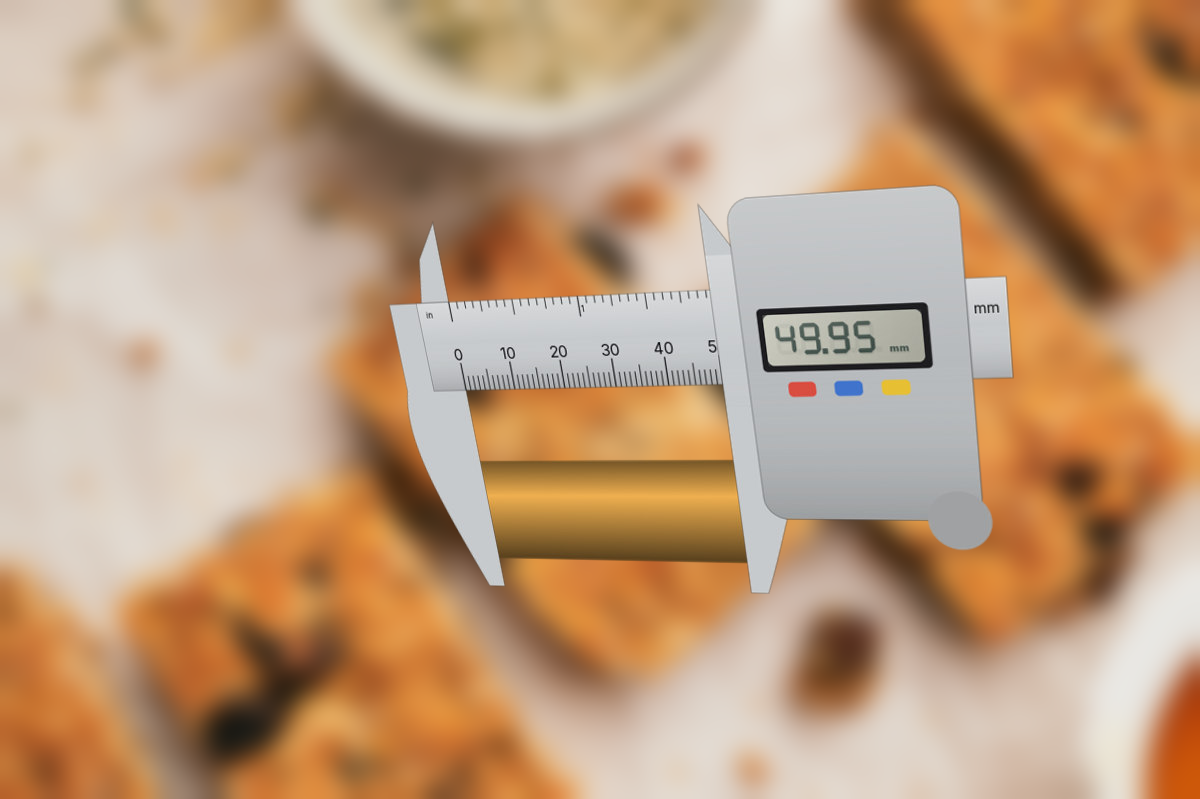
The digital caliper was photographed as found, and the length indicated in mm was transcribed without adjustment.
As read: 49.95 mm
